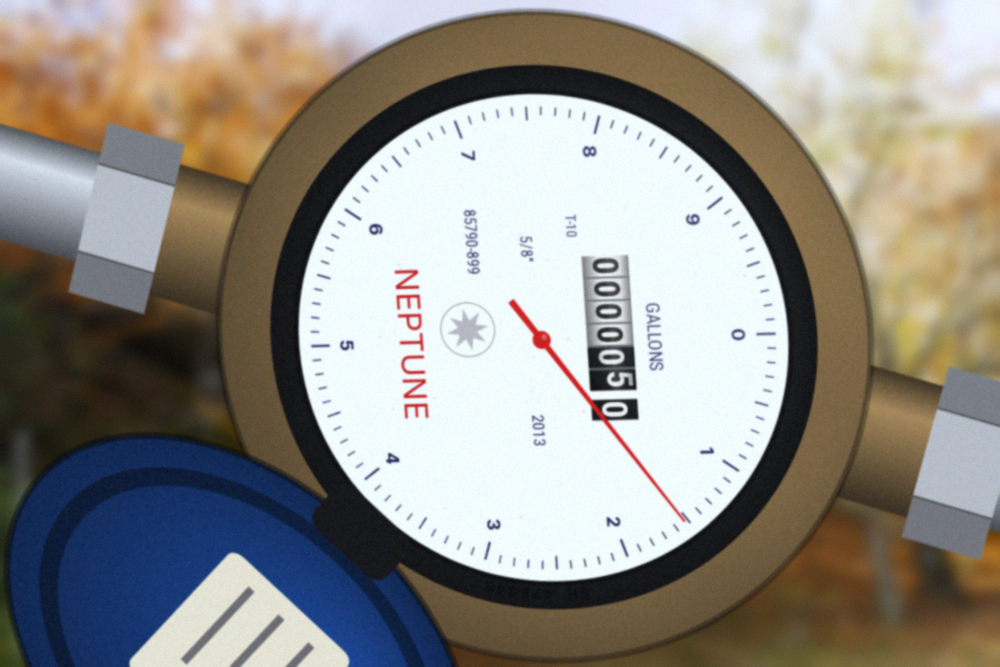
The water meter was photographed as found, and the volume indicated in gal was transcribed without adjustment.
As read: 51.5 gal
